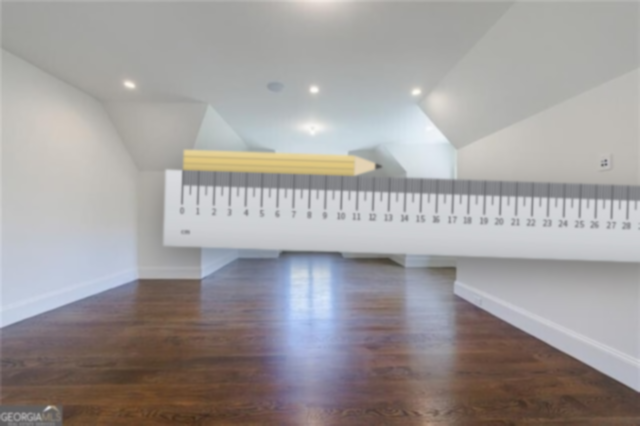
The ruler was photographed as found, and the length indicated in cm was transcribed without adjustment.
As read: 12.5 cm
